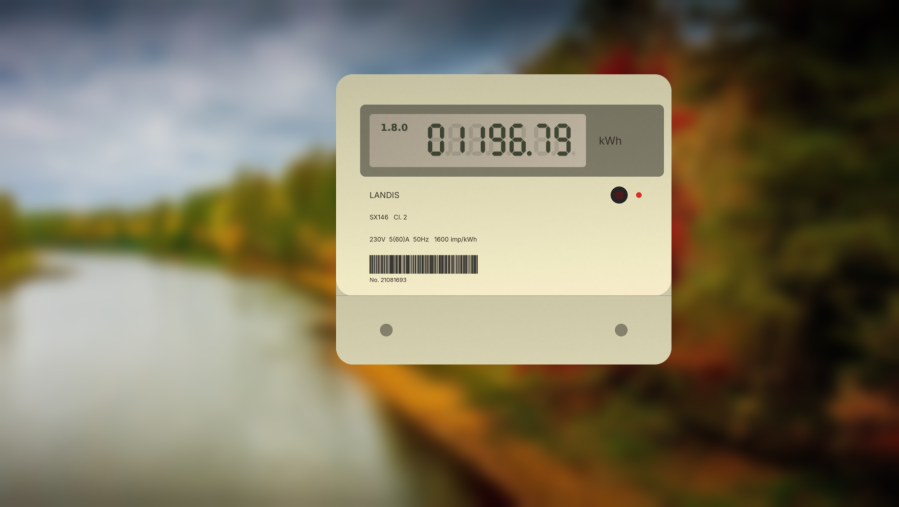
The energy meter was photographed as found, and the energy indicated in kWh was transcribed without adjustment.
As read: 1196.79 kWh
